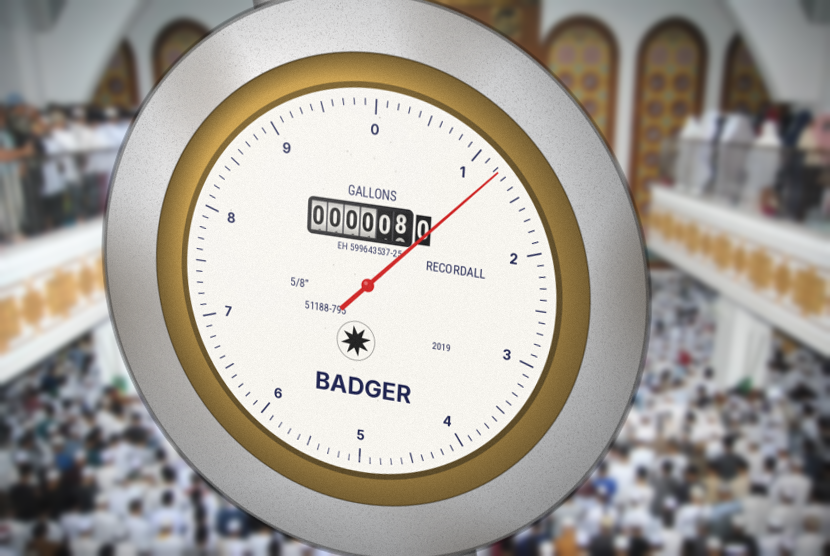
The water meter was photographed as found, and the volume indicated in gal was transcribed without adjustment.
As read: 81.2 gal
